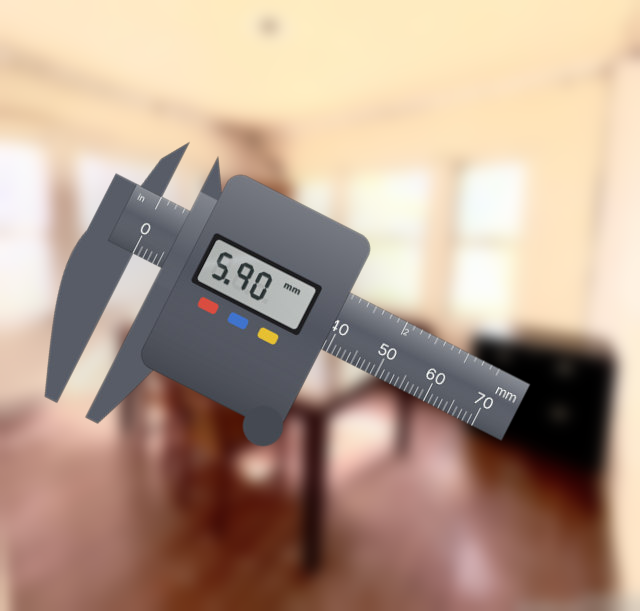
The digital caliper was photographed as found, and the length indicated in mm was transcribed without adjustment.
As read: 5.90 mm
